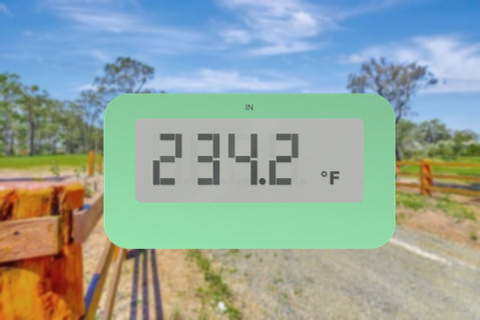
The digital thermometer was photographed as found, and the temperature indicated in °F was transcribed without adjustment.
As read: 234.2 °F
